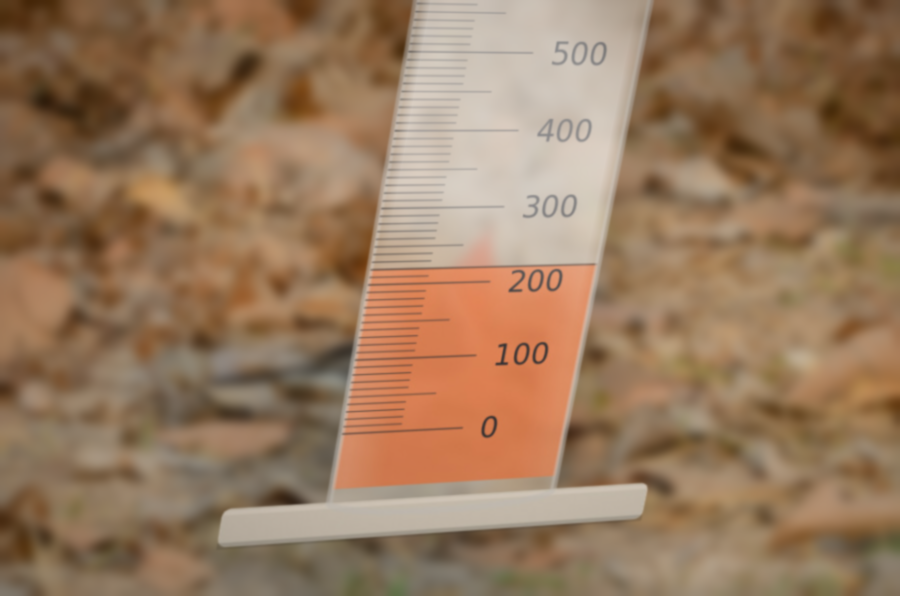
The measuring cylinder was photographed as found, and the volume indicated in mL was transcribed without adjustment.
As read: 220 mL
